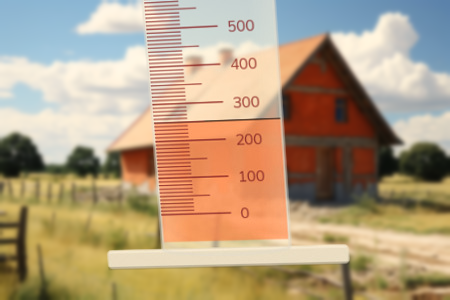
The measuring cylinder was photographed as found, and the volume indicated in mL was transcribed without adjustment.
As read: 250 mL
